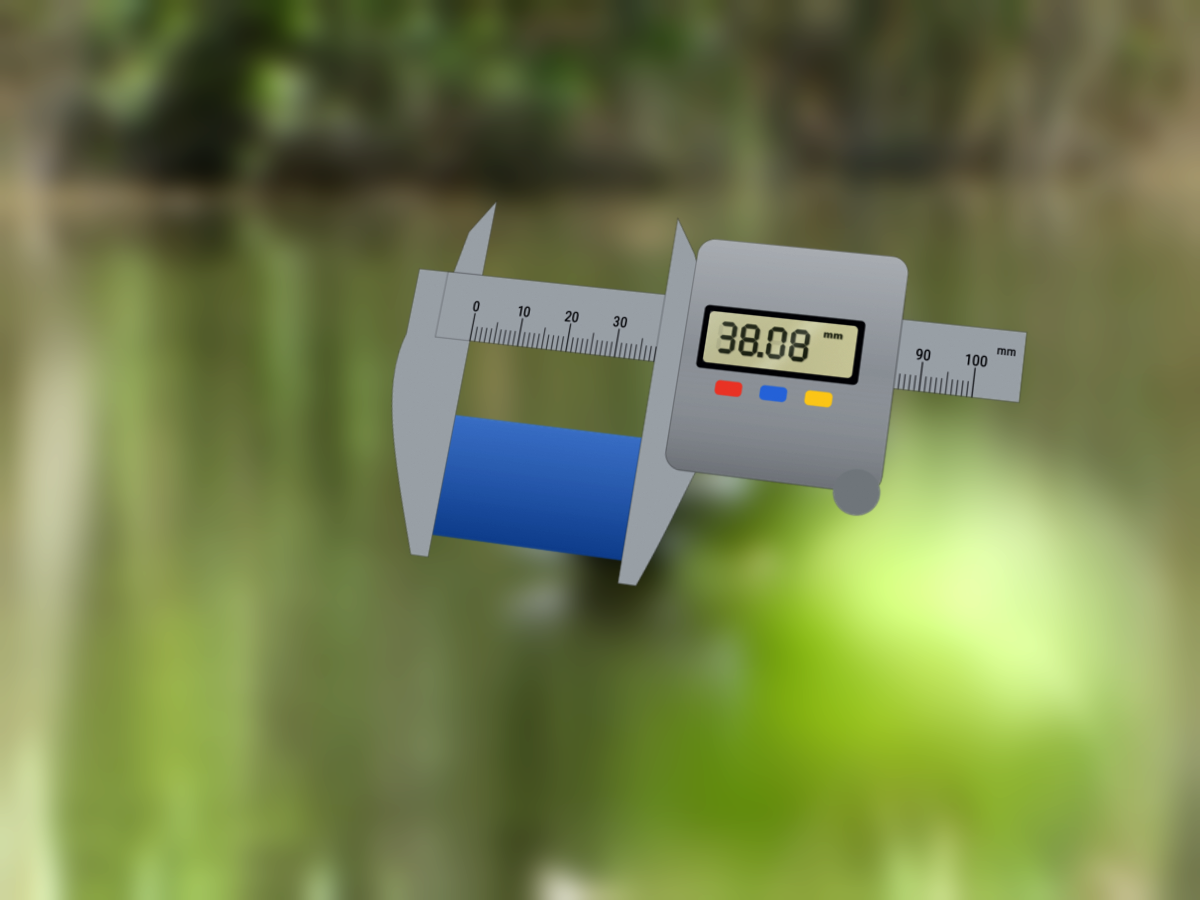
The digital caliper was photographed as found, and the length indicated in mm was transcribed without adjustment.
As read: 38.08 mm
